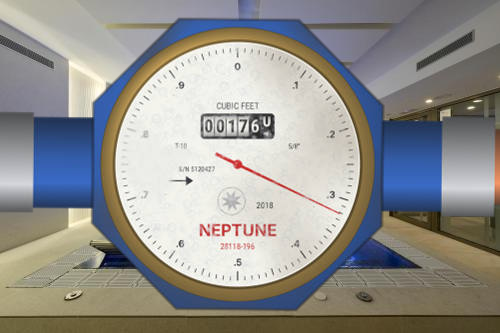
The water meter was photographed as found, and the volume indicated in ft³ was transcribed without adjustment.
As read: 1760.32 ft³
